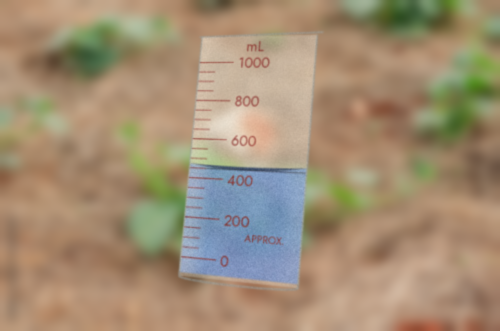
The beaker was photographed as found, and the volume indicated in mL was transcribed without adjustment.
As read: 450 mL
